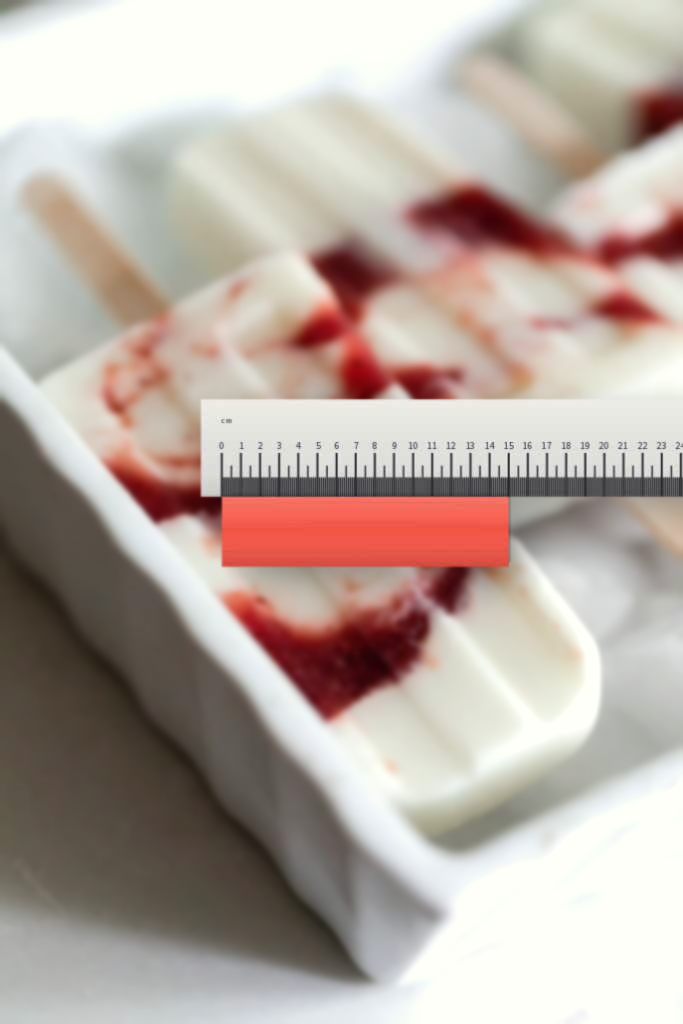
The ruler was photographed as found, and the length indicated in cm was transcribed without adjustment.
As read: 15 cm
